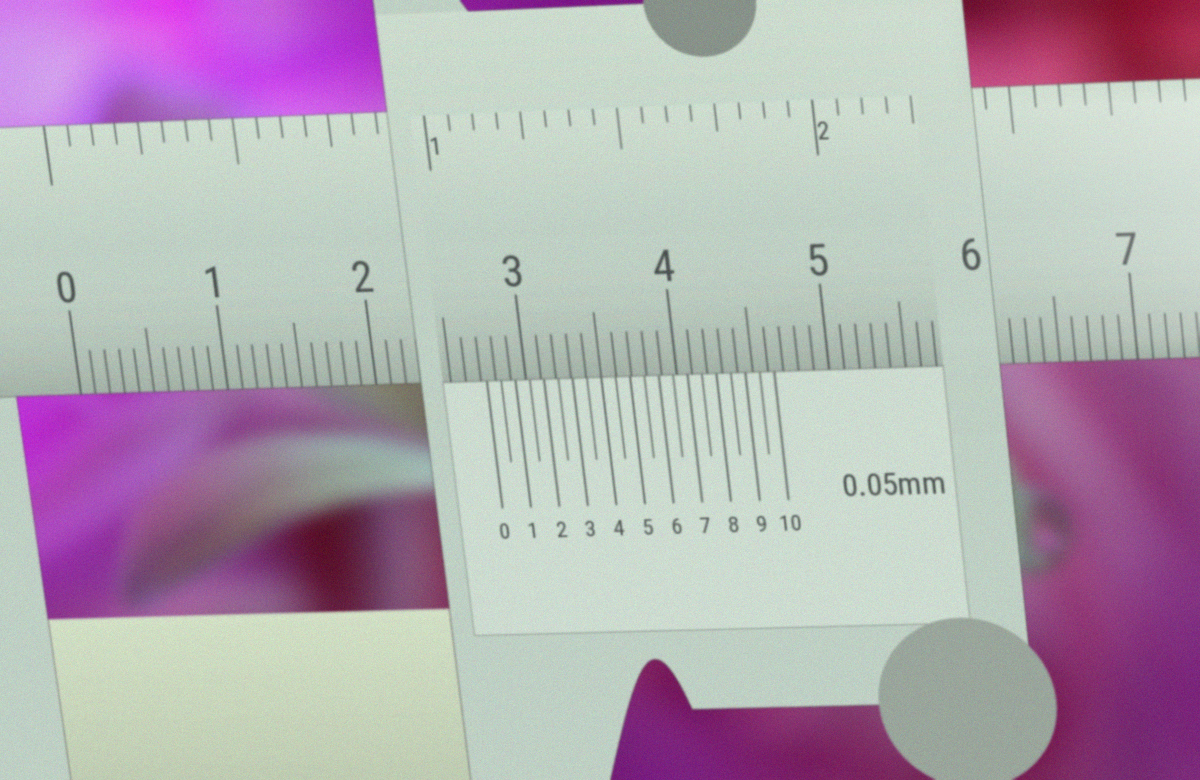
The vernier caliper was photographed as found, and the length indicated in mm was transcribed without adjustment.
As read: 27.4 mm
